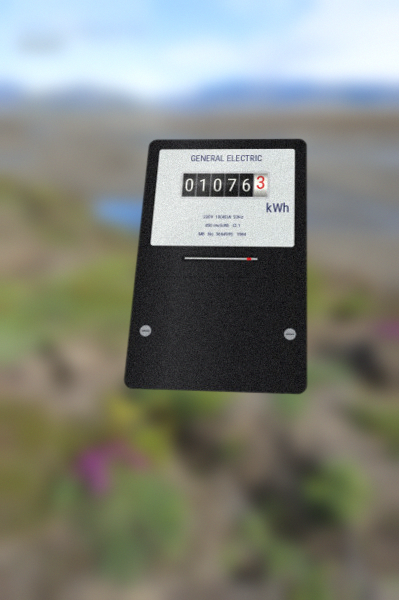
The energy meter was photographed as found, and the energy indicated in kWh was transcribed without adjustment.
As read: 1076.3 kWh
